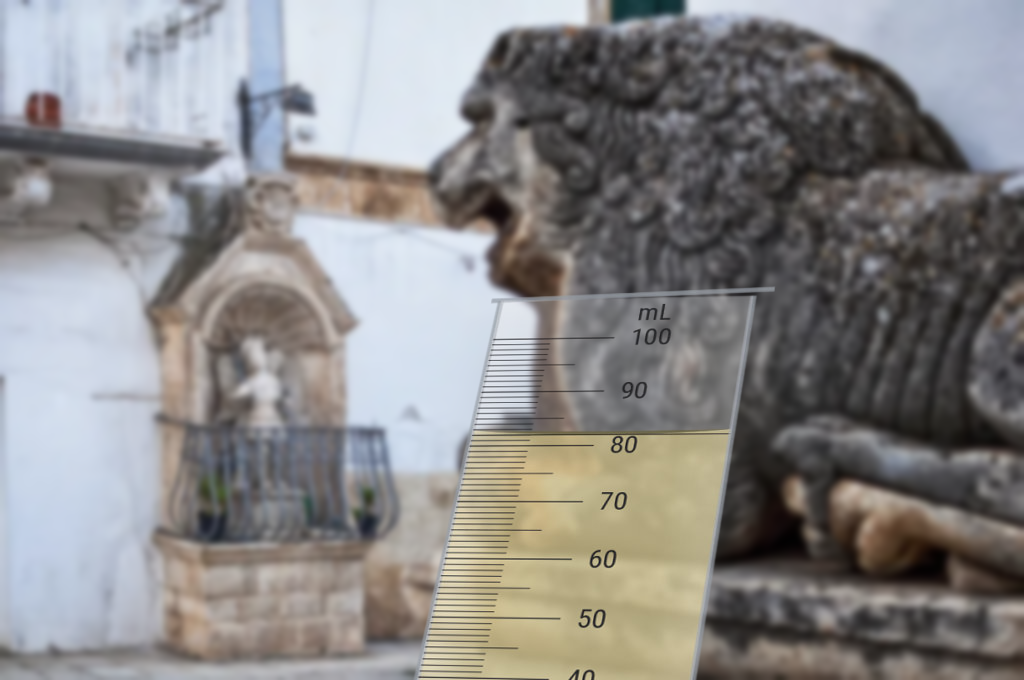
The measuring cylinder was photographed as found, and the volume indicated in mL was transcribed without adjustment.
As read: 82 mL
